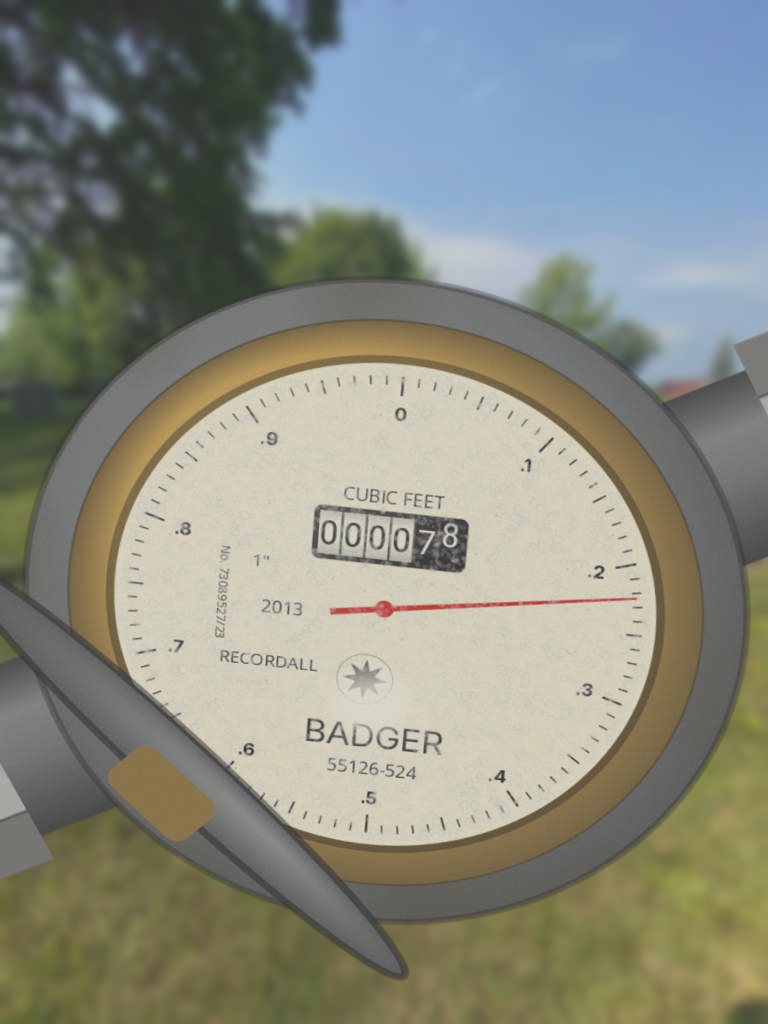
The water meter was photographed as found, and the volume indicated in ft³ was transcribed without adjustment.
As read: 78.22 ft³
